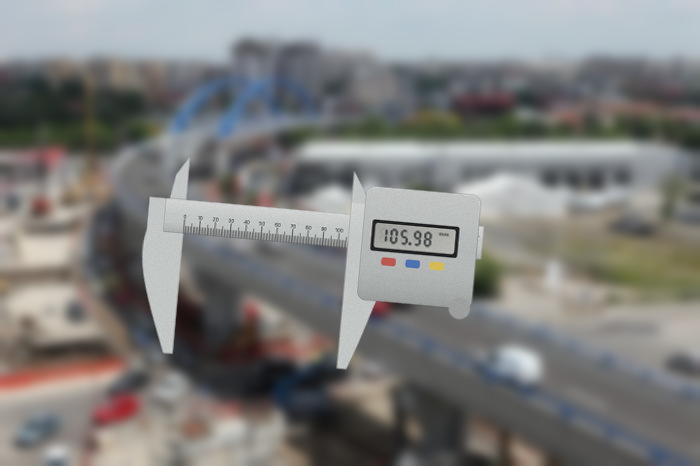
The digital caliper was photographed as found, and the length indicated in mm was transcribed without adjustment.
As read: 105.98 mm
